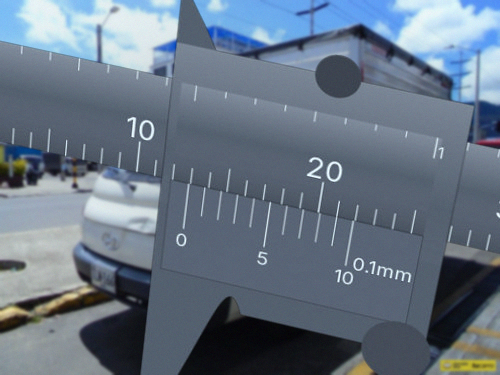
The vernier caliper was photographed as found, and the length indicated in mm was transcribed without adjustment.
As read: 12.9 mm
